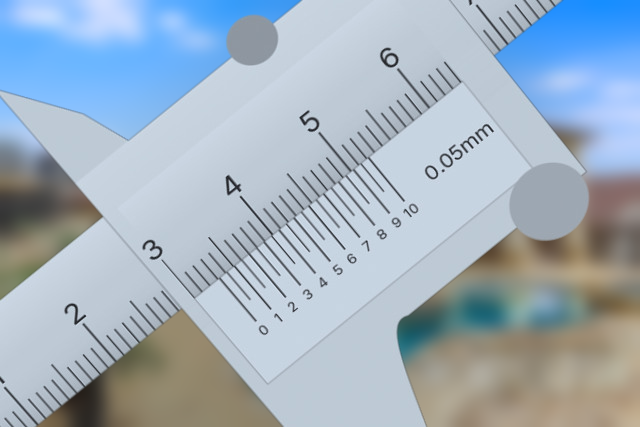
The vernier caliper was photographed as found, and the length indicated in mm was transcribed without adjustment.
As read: 33.2 mm
